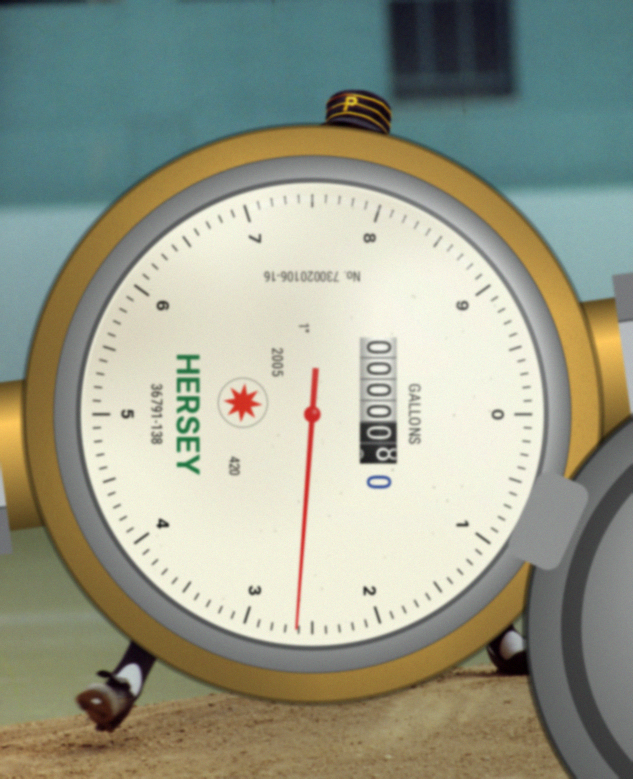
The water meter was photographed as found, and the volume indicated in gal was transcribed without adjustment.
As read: 82.6 gal
